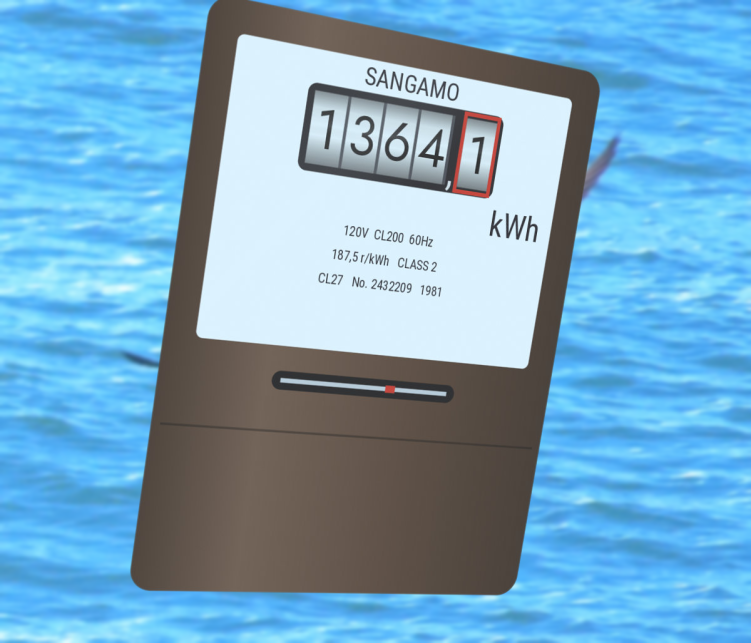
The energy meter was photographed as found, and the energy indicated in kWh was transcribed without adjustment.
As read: 1364.1 kWh
